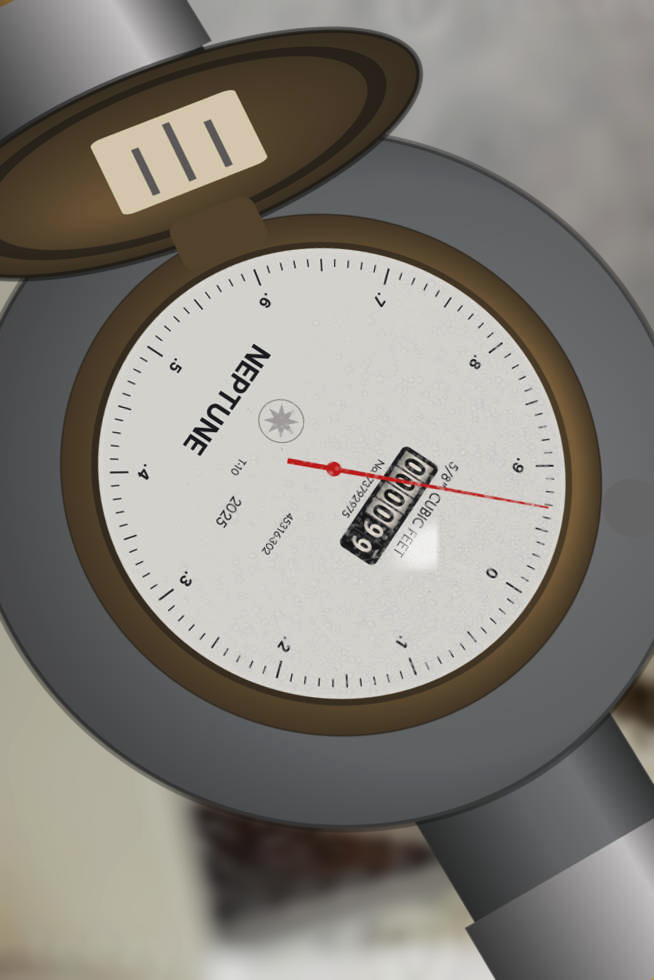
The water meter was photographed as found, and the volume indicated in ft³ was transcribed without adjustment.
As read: 98.93 ft³
